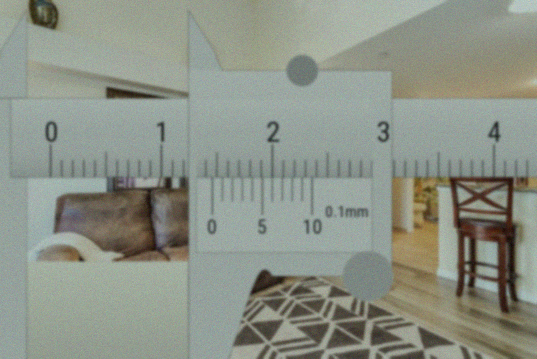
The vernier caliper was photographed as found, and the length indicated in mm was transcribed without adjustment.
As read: 14.6 mm
